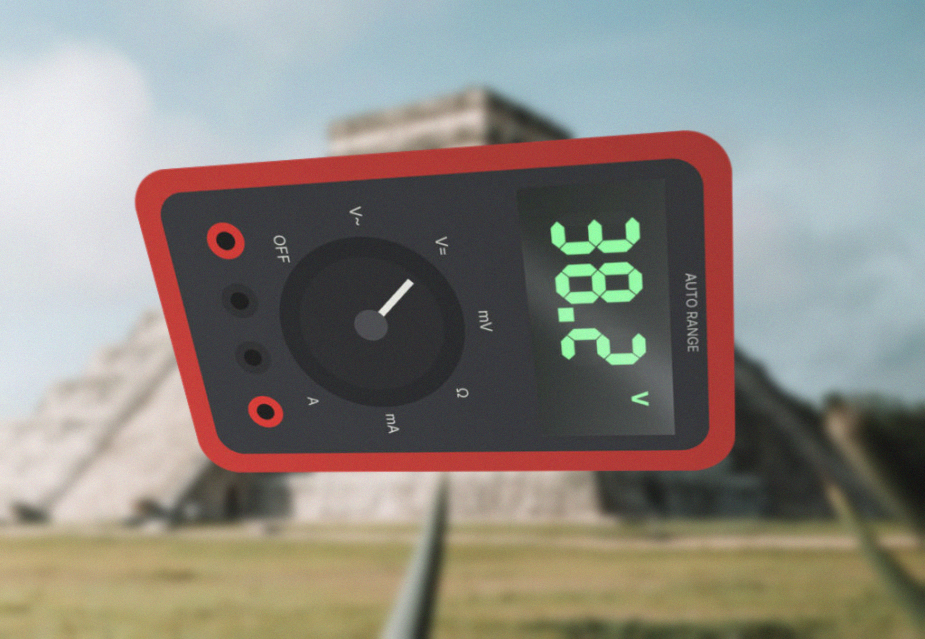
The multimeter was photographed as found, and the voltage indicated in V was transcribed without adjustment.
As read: 38.2 V
